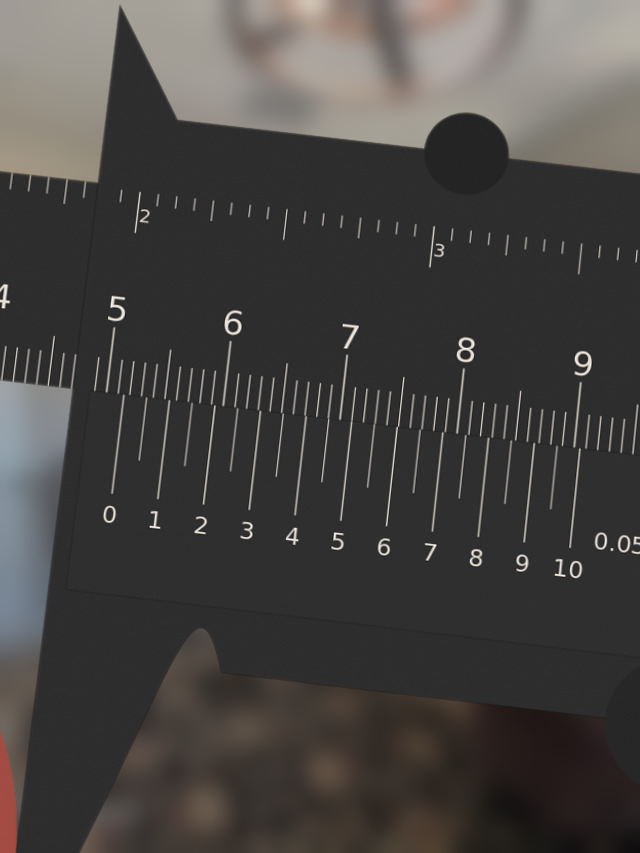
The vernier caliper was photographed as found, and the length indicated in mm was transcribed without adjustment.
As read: 51.5 mm
